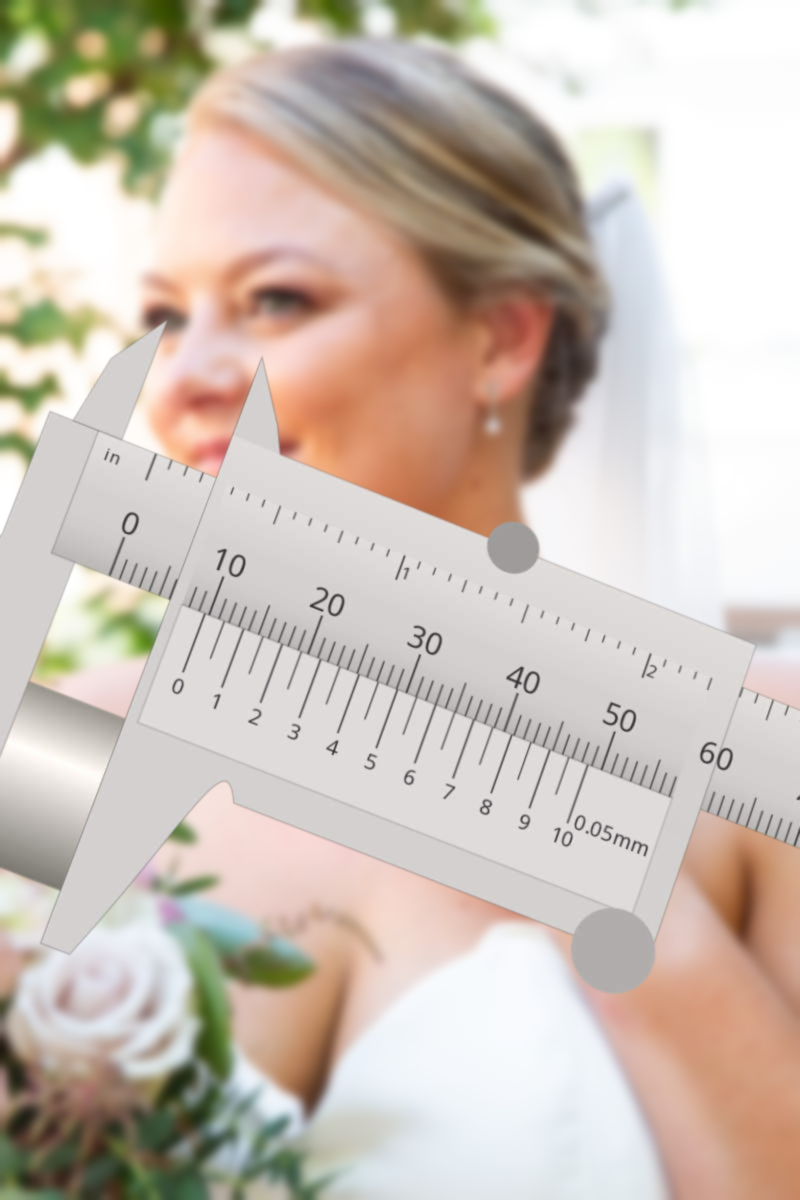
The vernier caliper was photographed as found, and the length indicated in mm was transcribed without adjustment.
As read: 9.6 mm
